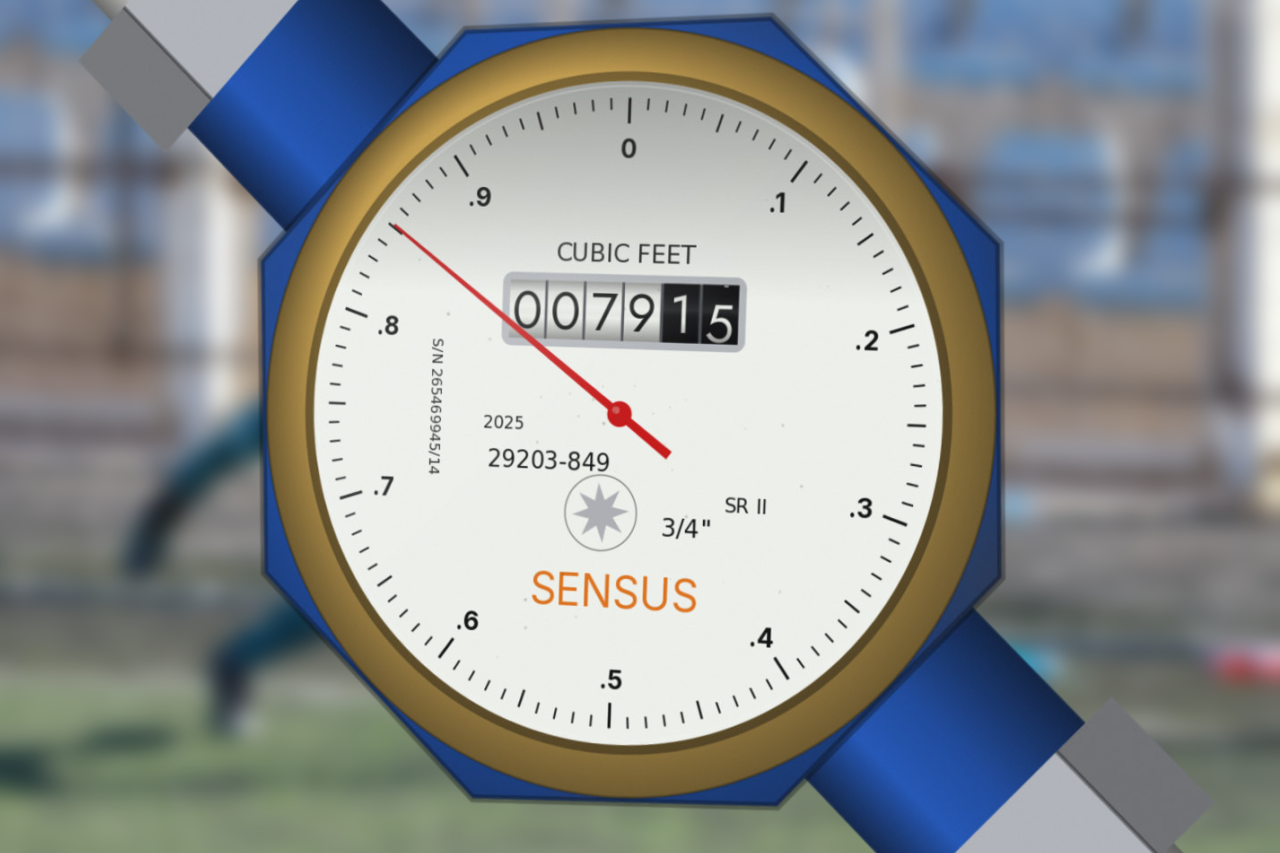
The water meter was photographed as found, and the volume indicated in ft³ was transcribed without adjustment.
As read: 7914.85 ft³
